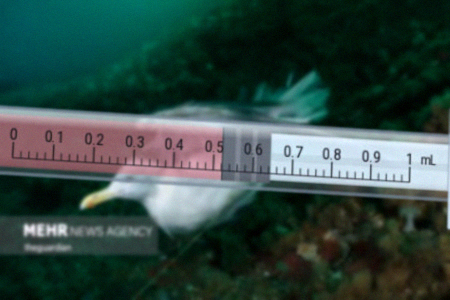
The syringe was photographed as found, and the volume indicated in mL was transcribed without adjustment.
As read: 0.52 mL
